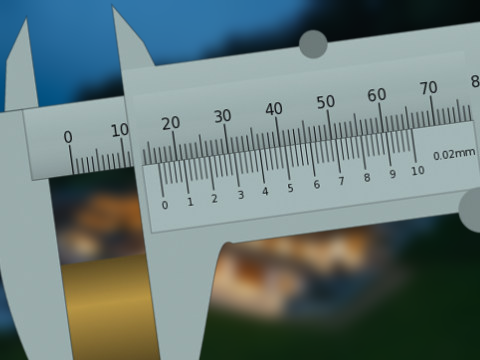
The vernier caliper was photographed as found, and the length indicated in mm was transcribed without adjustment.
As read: 16.5 mm
